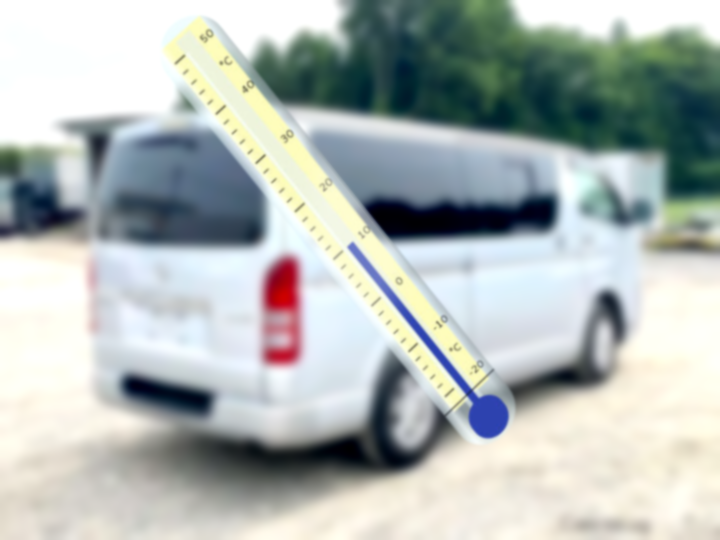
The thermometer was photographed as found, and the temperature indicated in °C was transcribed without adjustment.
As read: 10 °C
